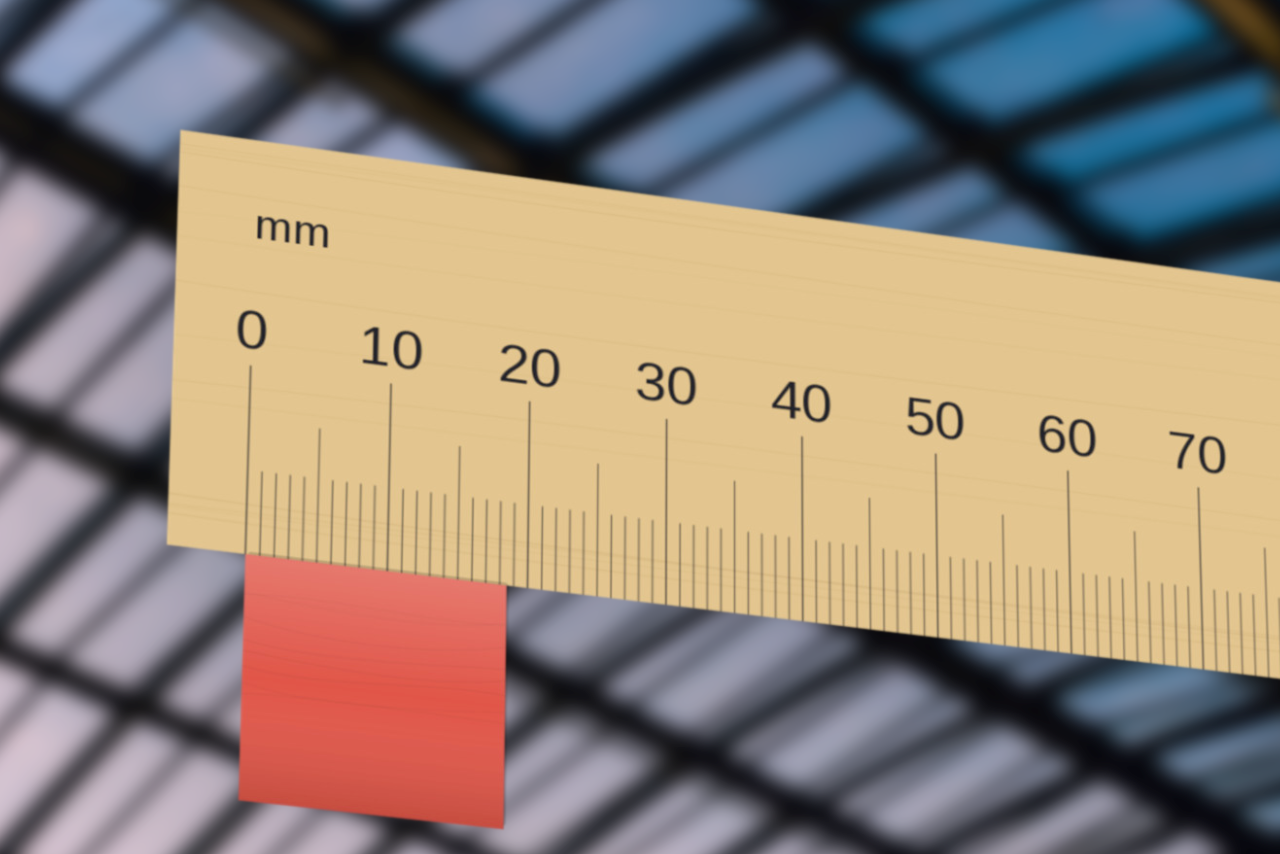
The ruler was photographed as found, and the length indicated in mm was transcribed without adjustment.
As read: 18.5 mm
